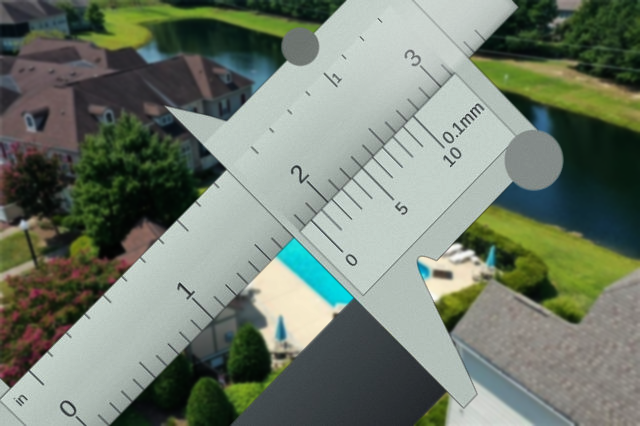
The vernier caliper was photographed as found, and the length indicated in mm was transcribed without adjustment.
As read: 18.5 mm
